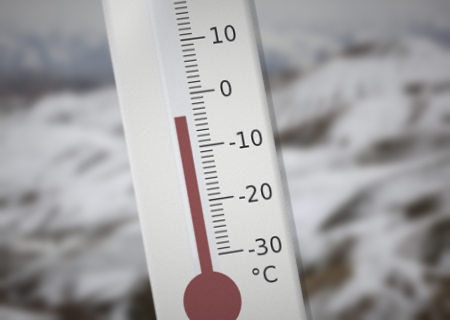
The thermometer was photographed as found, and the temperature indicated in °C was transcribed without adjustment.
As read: -4 °C
